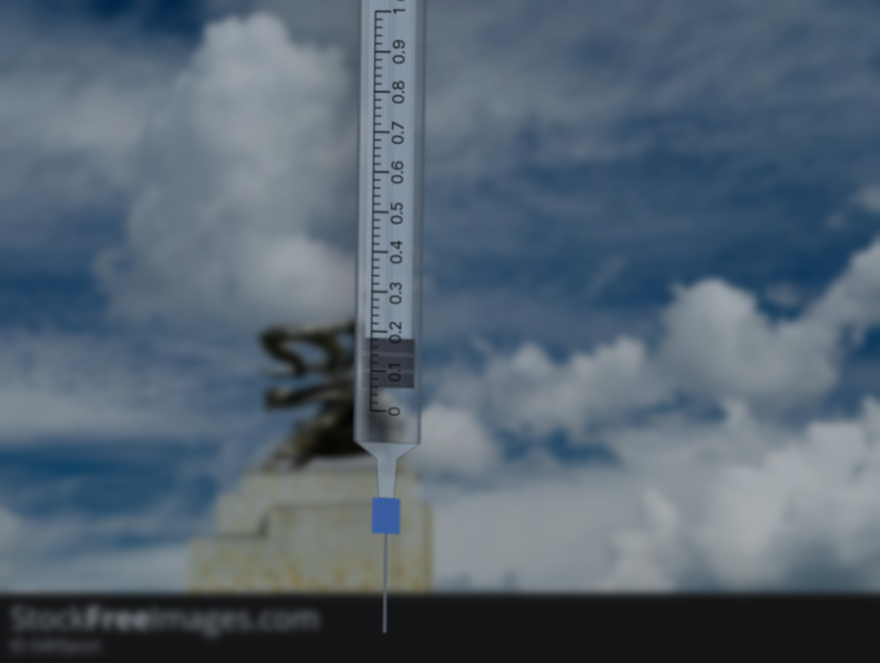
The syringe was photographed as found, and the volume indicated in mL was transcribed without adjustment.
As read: 0.06 mL
